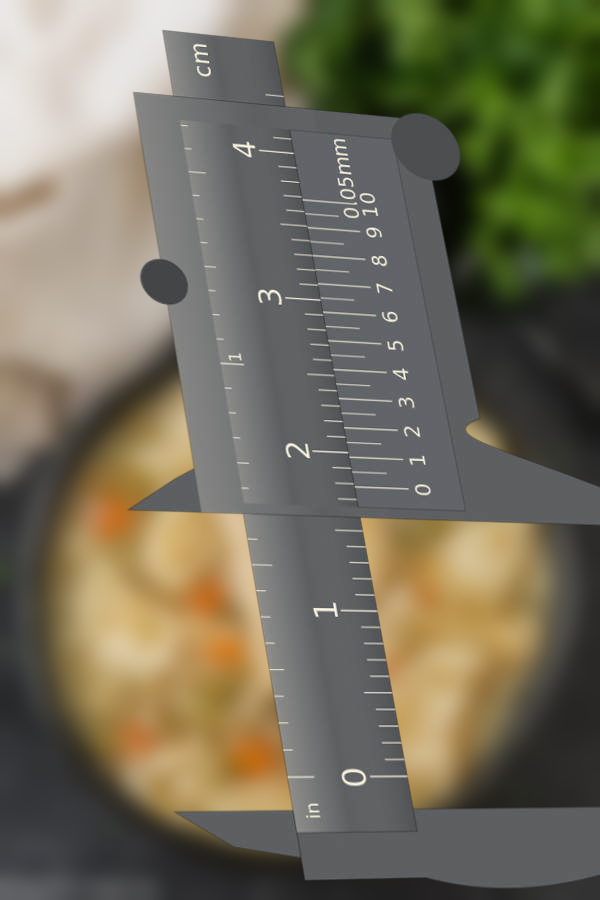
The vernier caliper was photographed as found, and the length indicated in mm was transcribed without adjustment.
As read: 17.8 mm
